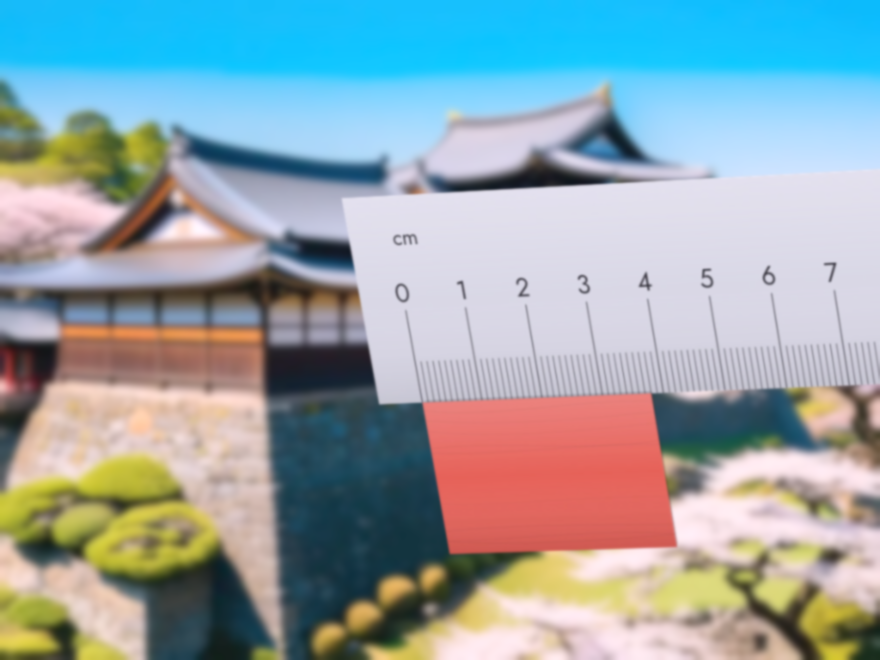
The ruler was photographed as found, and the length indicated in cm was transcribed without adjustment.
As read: 3.8 cm
